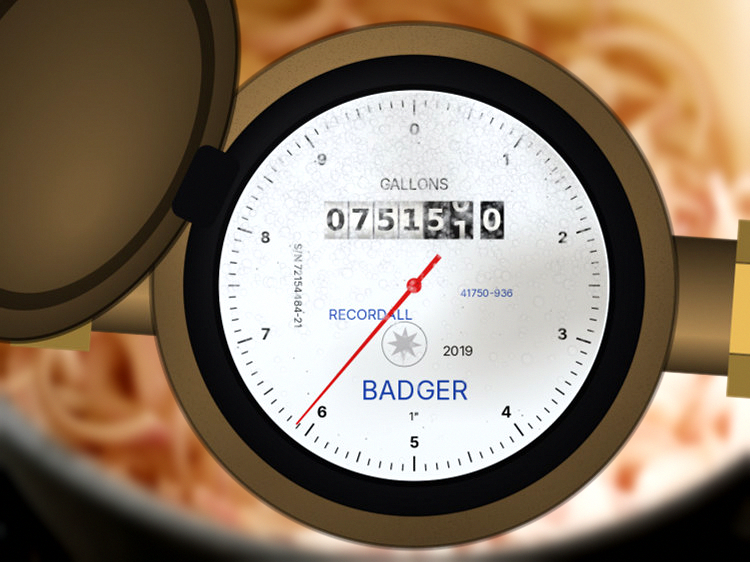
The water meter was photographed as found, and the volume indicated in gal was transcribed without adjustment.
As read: 751506.1 gal
